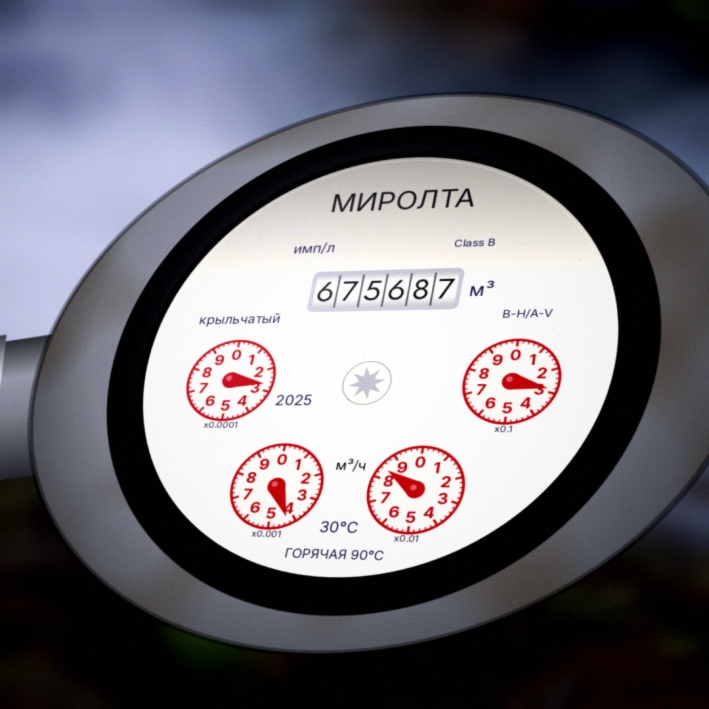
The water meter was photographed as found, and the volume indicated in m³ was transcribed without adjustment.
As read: 675687.2842 m³
